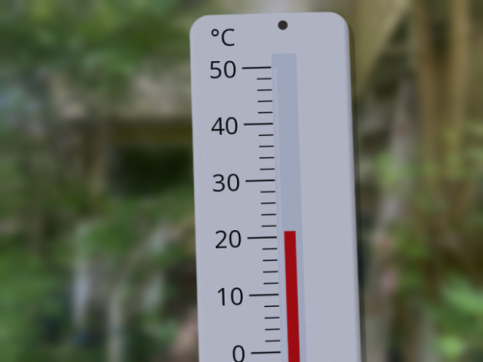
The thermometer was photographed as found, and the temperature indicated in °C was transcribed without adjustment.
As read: 21 °C
